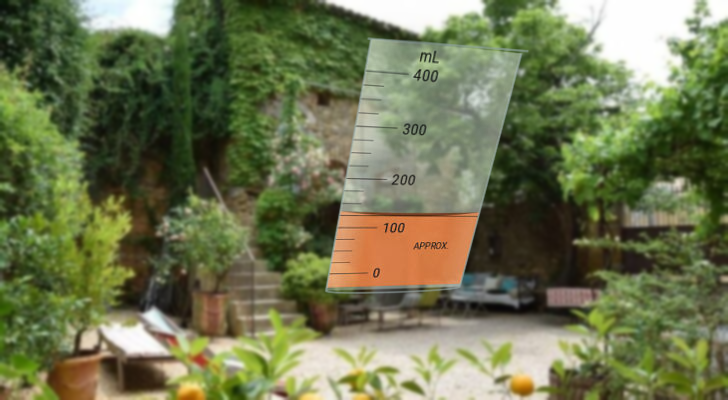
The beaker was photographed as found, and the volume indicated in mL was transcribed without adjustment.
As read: 125 mL
